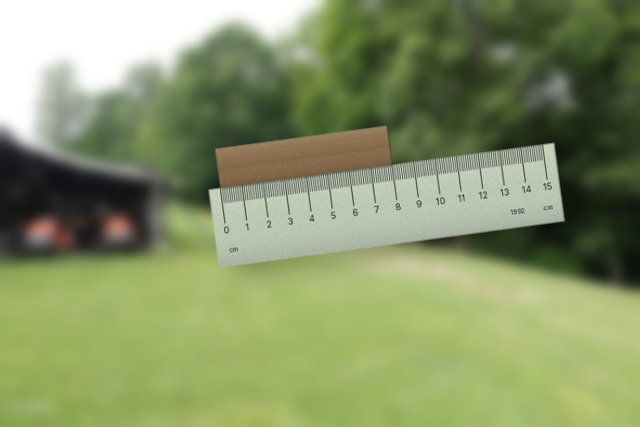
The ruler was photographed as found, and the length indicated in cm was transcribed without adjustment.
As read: 8 cm
